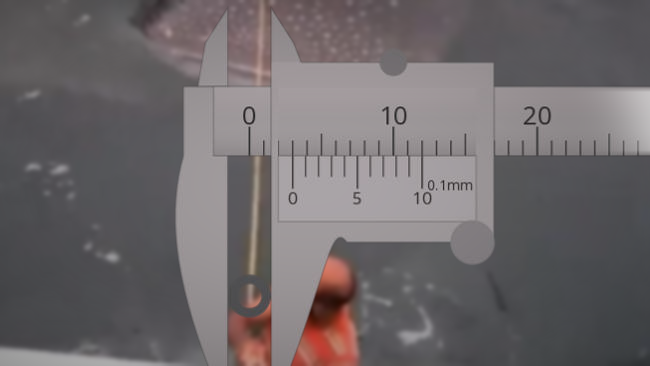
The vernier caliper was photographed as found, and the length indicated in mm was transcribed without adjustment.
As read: 3.0 mm
